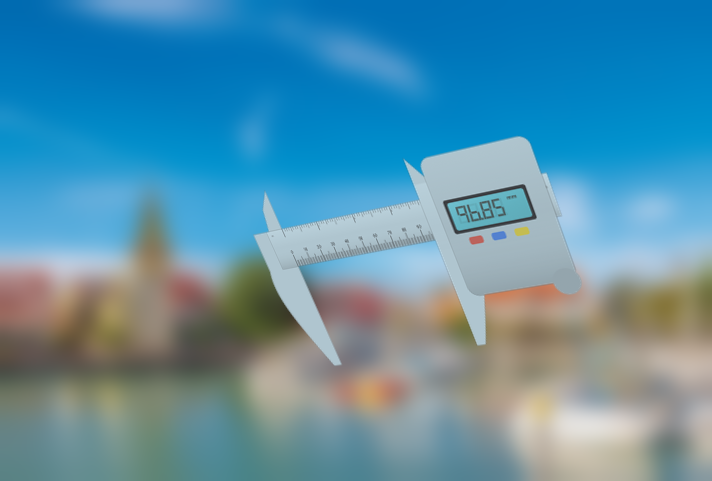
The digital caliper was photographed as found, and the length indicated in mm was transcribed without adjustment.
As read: 96.85 mm
